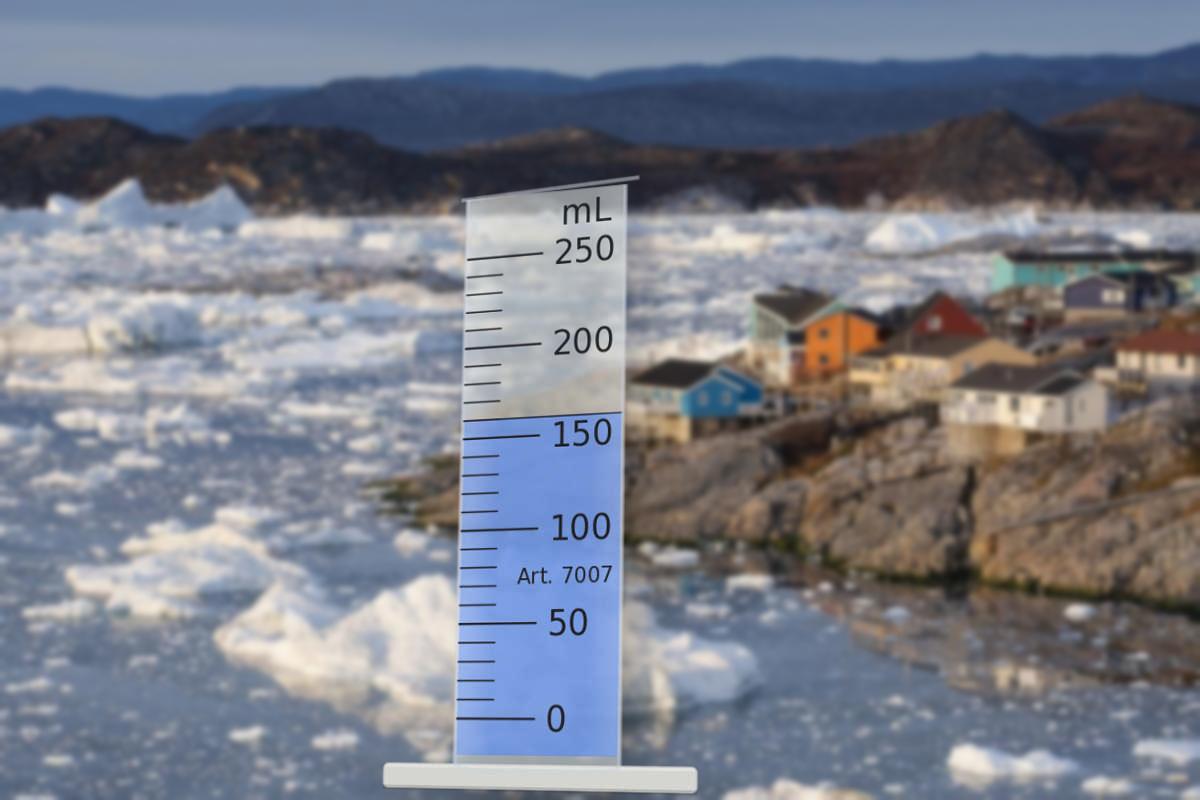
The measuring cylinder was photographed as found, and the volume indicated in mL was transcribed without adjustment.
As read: 160 mL
